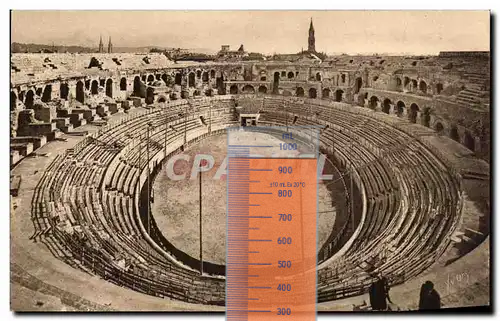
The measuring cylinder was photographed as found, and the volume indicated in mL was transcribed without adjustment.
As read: 950 mL
